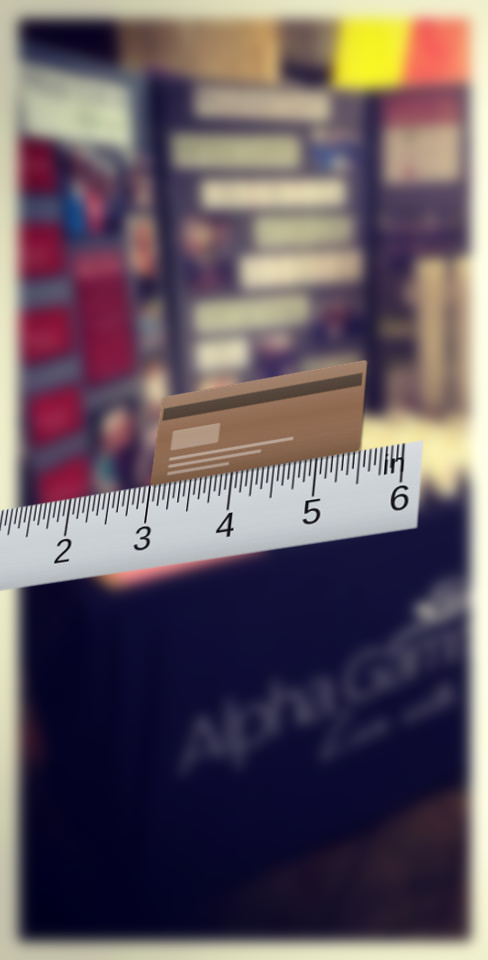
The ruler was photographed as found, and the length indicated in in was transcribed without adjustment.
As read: 2.5 in
